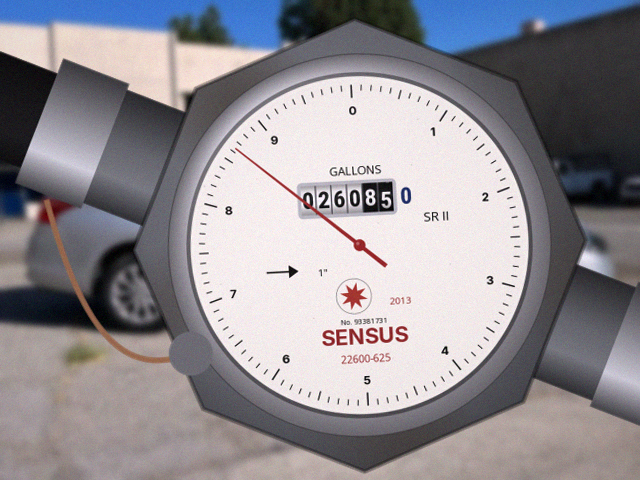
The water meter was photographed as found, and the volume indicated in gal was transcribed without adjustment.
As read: 260848.6 gal
